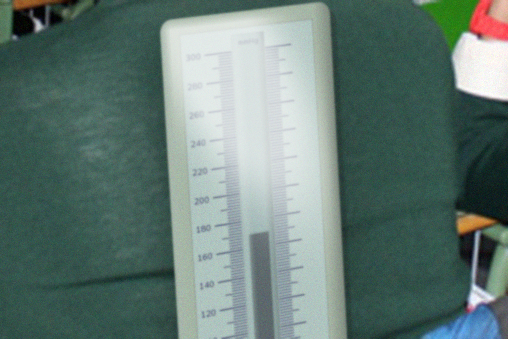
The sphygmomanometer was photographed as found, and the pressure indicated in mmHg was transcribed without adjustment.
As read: 170 mmHg
